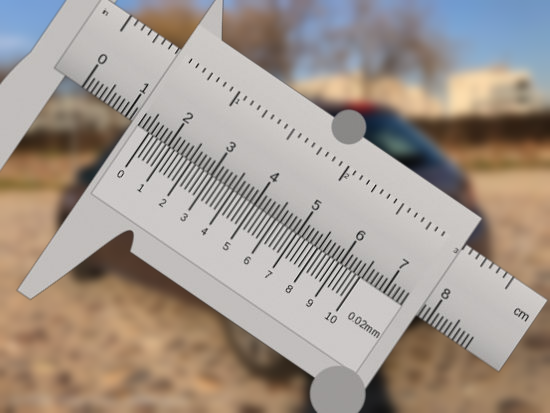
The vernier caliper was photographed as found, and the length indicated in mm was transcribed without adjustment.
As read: 15.5 mm
